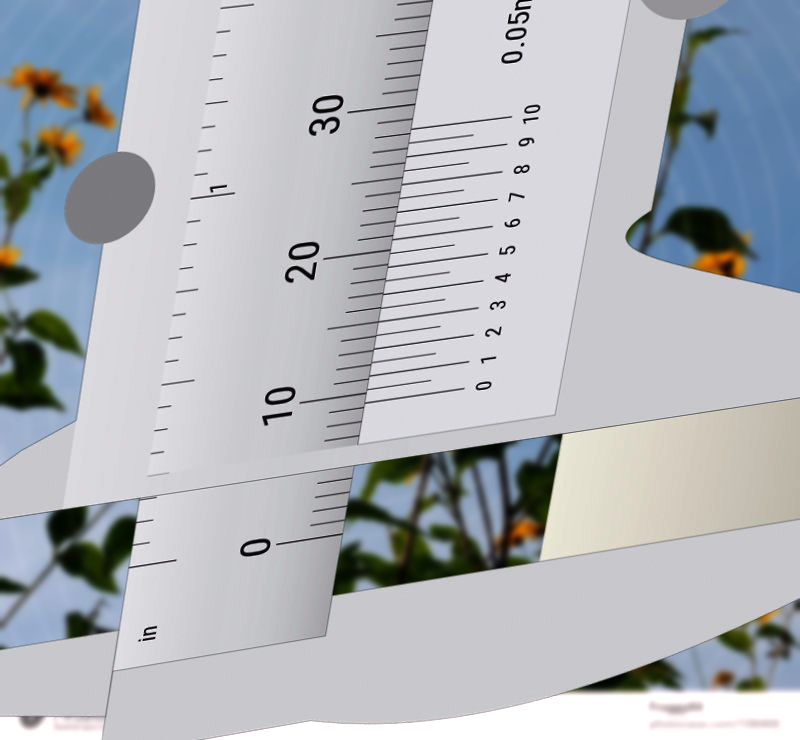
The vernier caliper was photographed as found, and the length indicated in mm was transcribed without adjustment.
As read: 9.3 mm
